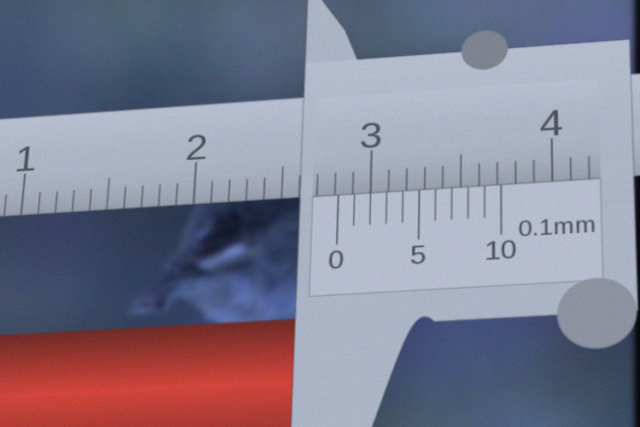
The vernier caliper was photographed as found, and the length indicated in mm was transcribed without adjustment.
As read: 28.2 mm
